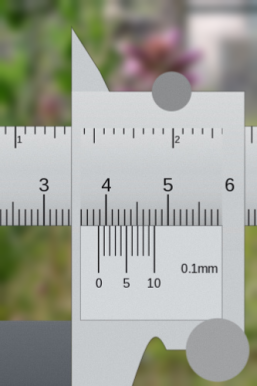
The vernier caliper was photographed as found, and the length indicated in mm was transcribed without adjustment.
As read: 38.8 mm
